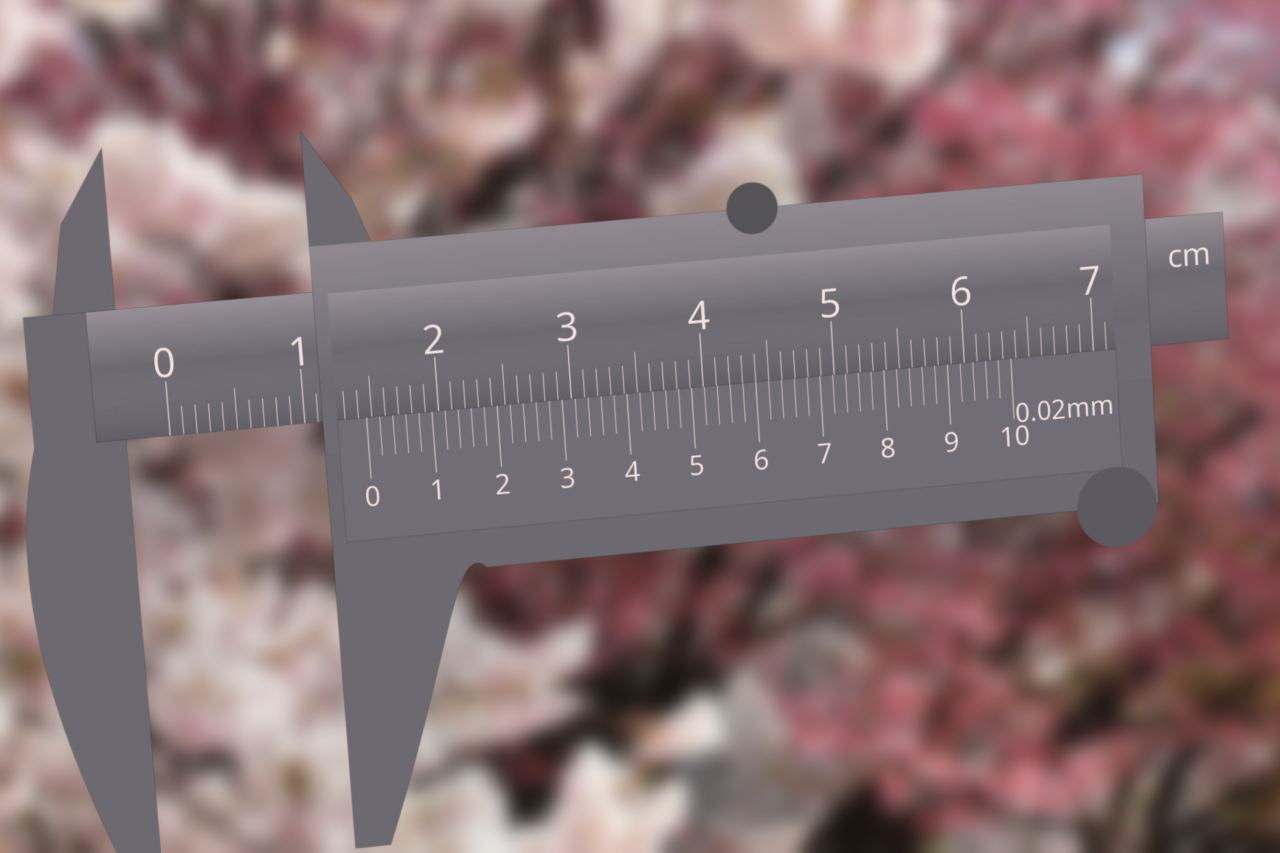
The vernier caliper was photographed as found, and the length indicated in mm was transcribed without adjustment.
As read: 14.6 mm
